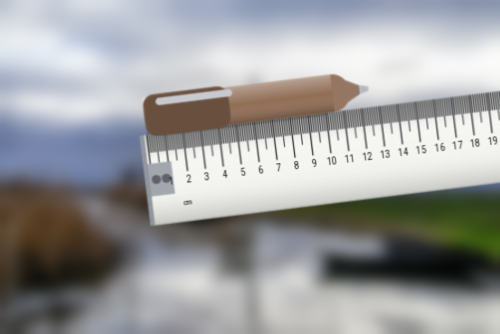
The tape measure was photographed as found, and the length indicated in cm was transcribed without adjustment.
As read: 12.5 cm
